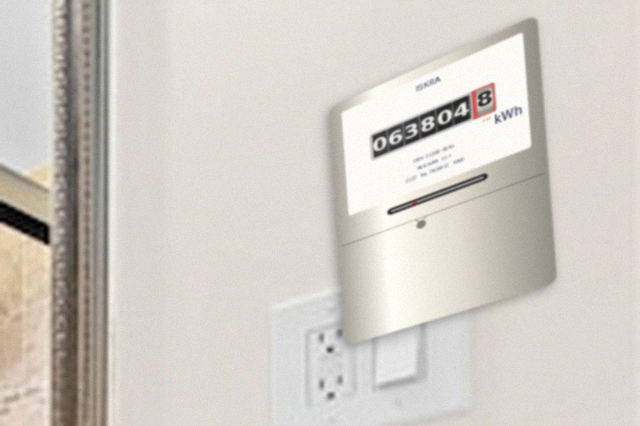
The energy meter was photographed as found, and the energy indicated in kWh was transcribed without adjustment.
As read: 63804.8 kWh
